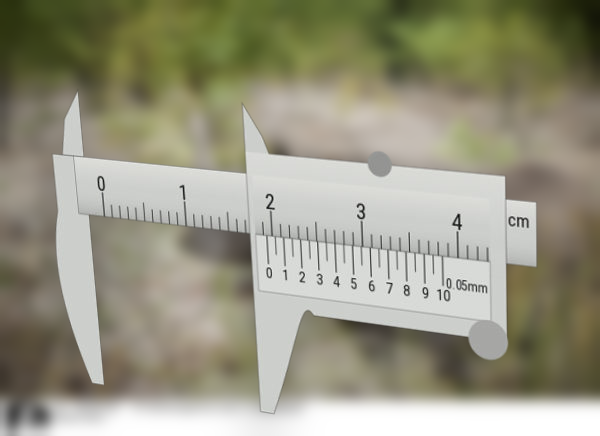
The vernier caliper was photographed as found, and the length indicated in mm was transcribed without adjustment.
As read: 19.4 mm
